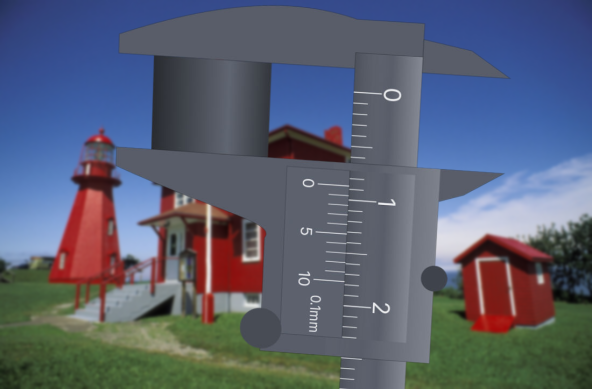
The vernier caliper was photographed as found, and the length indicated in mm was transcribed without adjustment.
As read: 8.7 mm
